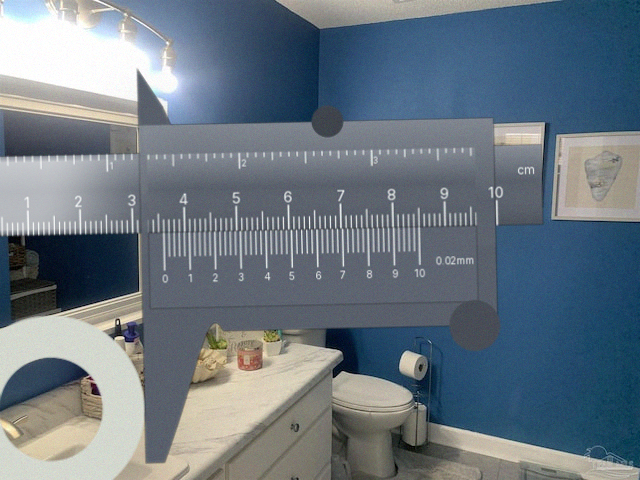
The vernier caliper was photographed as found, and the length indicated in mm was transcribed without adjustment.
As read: 36.0 mm
